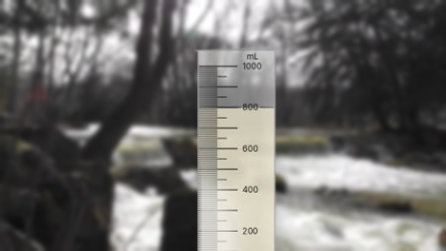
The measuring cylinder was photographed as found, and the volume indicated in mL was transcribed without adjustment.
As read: 800 mL
